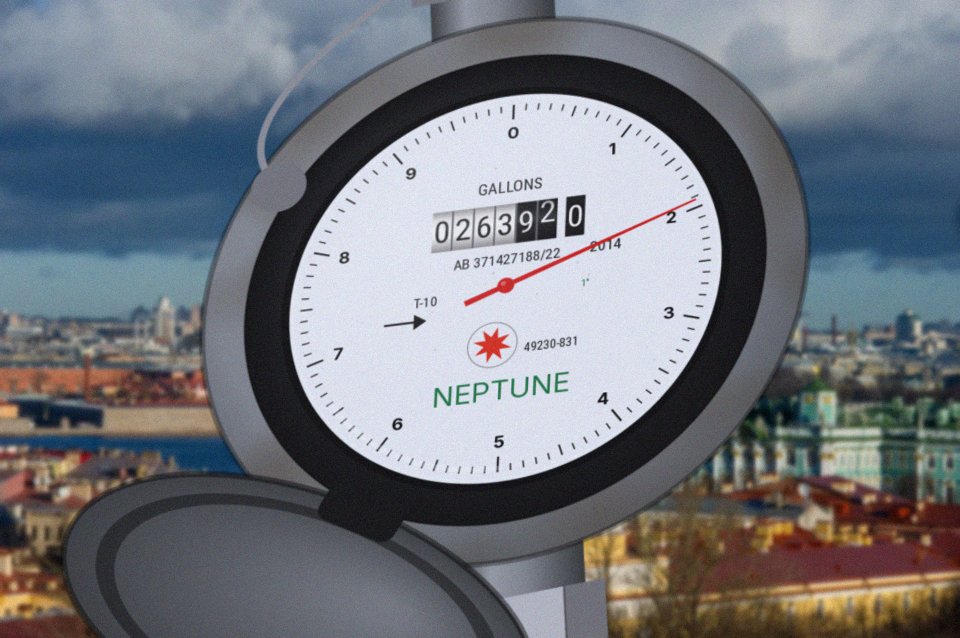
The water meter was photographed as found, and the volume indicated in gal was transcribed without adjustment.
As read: 263921.9 gal
